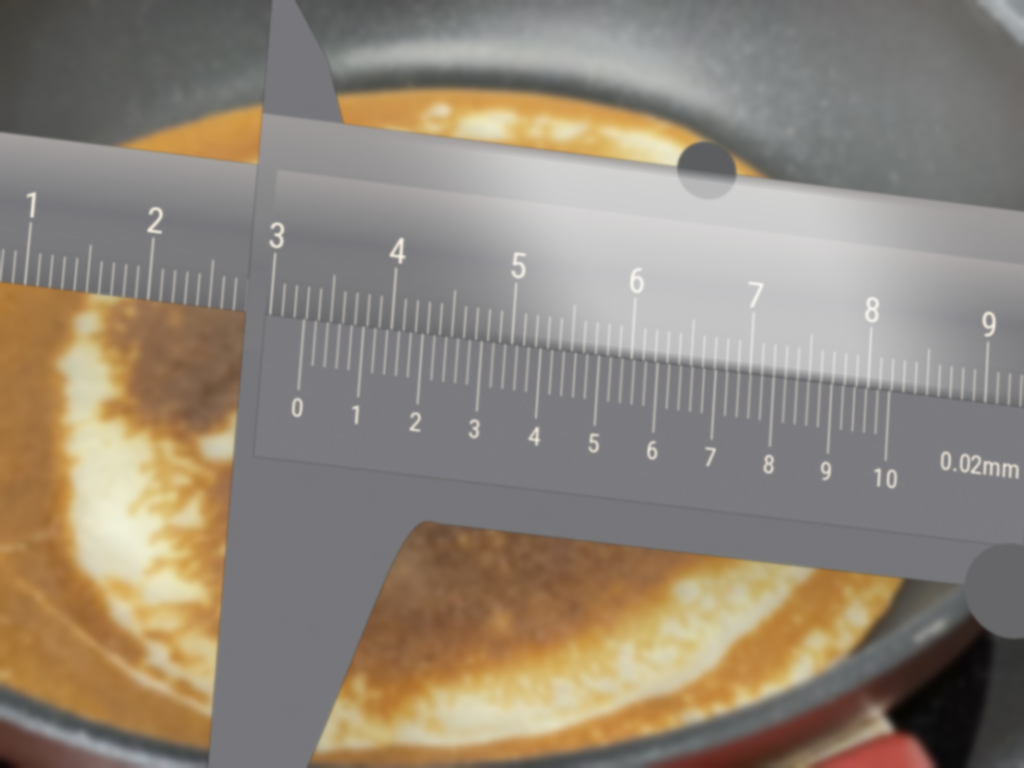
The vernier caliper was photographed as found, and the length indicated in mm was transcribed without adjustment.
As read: 32.8 mm
